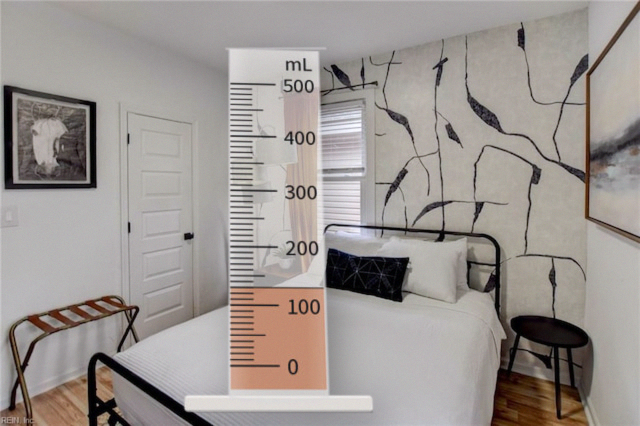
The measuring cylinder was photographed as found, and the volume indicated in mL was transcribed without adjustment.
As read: 130 mL
